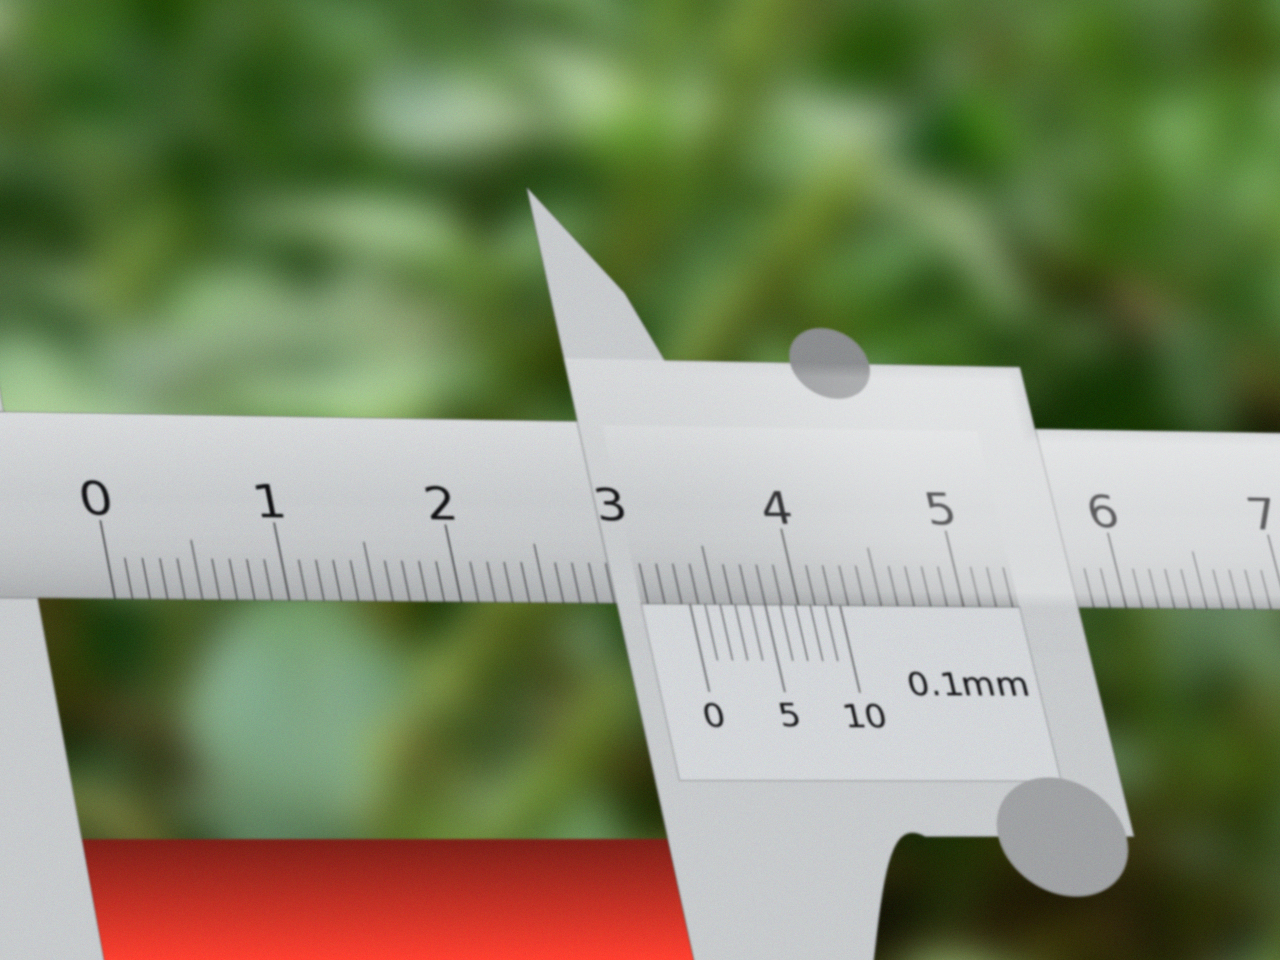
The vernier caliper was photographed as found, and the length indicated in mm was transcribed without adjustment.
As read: 33.5 mm
